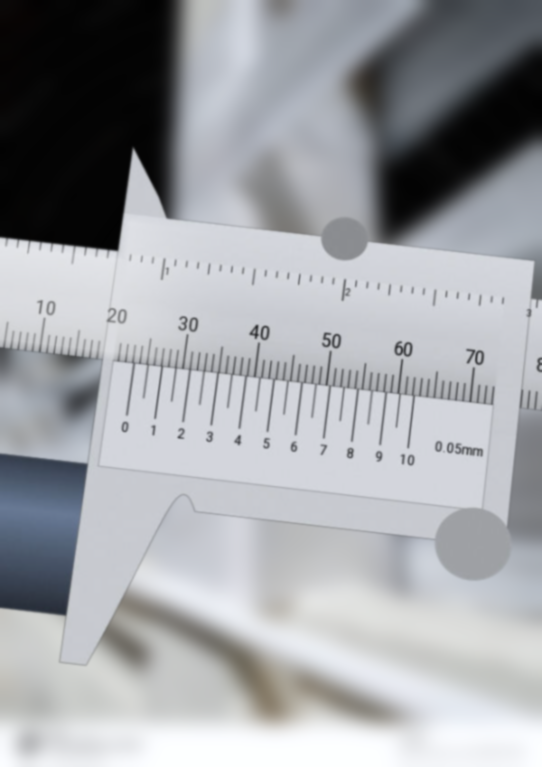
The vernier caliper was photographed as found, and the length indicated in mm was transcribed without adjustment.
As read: 23.2 mm
